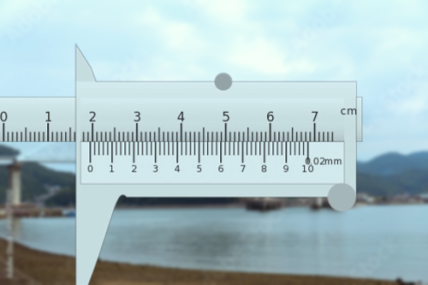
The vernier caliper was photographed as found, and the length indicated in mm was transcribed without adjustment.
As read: 19.5 mm
